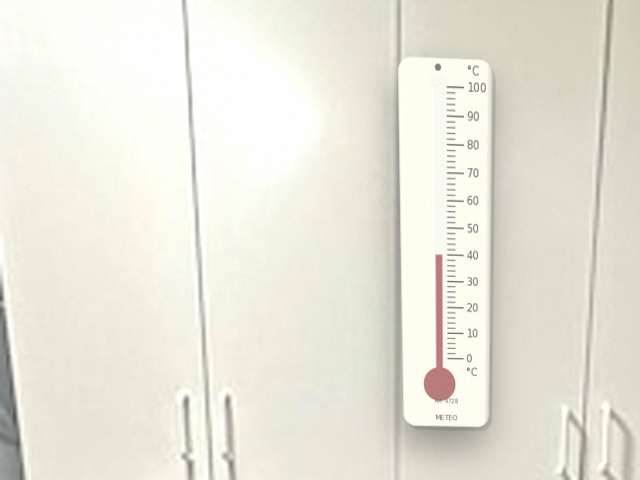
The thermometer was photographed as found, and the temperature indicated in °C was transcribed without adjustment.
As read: 40 °C
